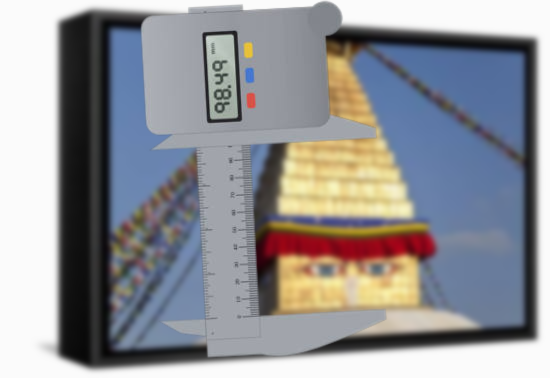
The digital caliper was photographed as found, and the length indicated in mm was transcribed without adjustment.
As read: 98.49 mm
